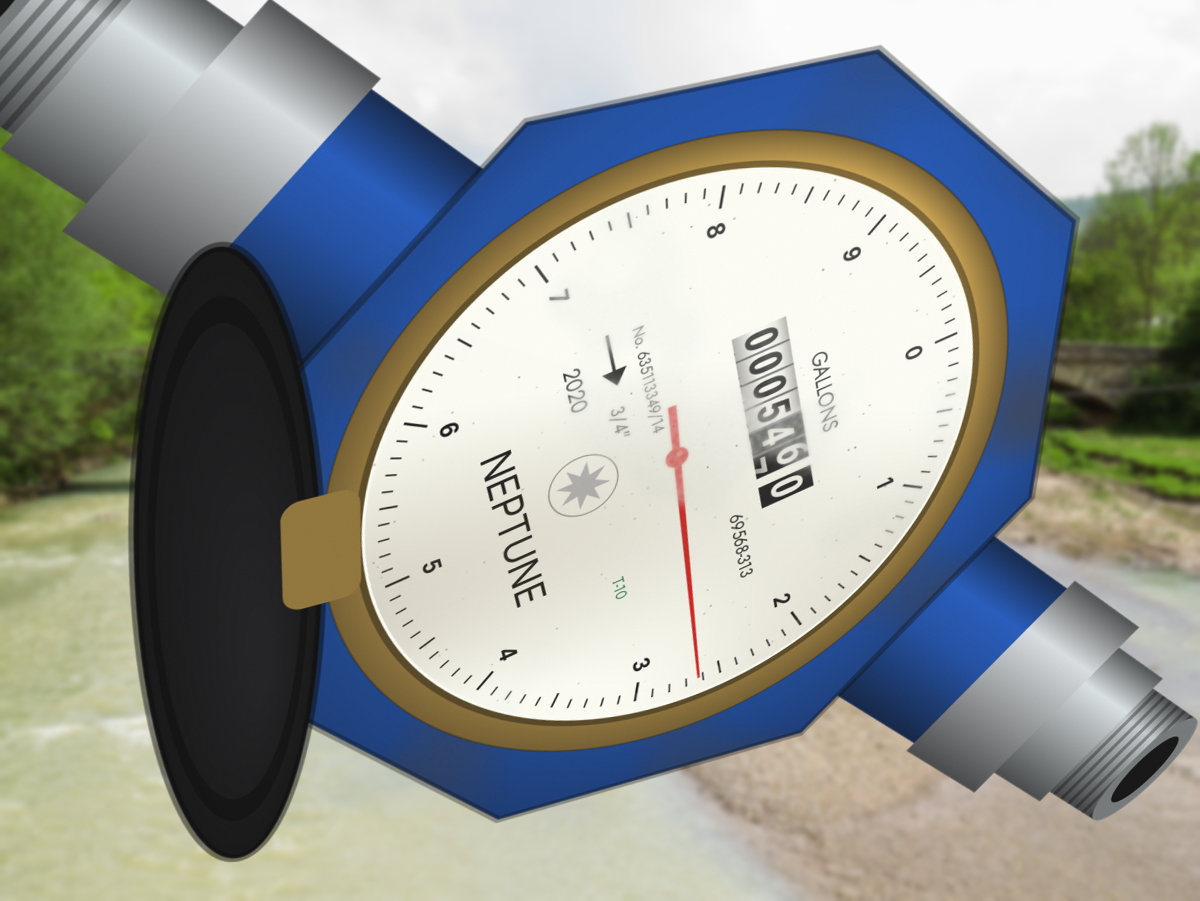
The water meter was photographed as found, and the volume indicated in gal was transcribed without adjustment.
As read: 5462.6 gal
